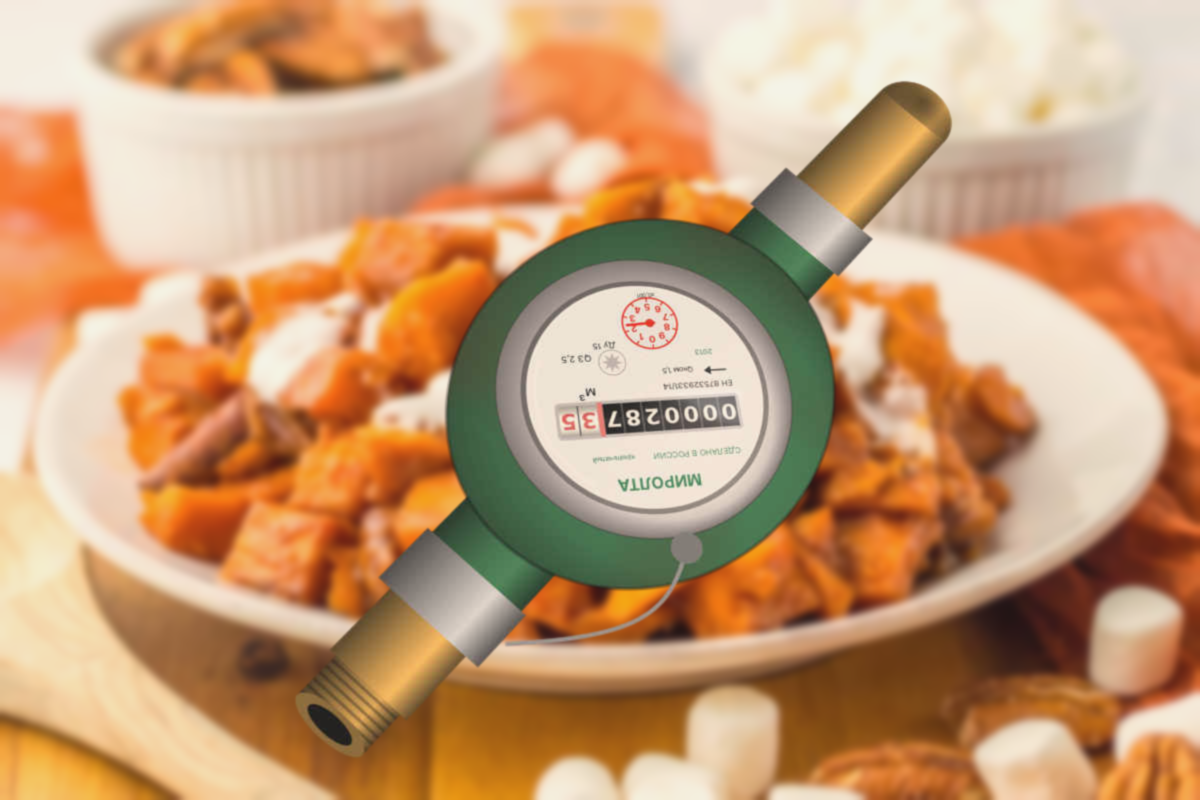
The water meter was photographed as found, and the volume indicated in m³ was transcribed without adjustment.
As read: 287.352 m³
